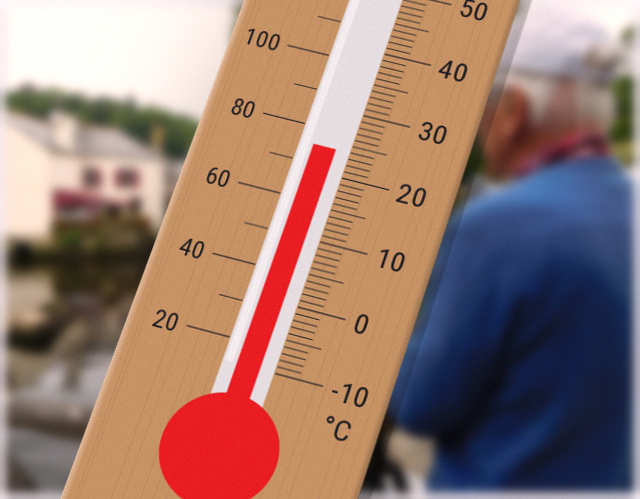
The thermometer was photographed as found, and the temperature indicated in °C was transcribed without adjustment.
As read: 24 °C
